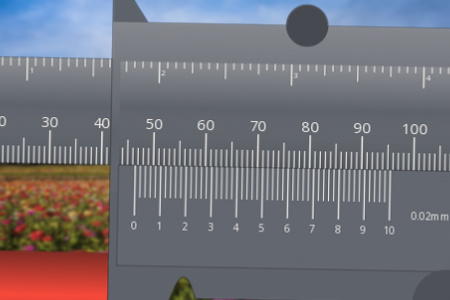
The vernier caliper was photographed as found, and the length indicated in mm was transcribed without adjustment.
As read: 46.5 mm
